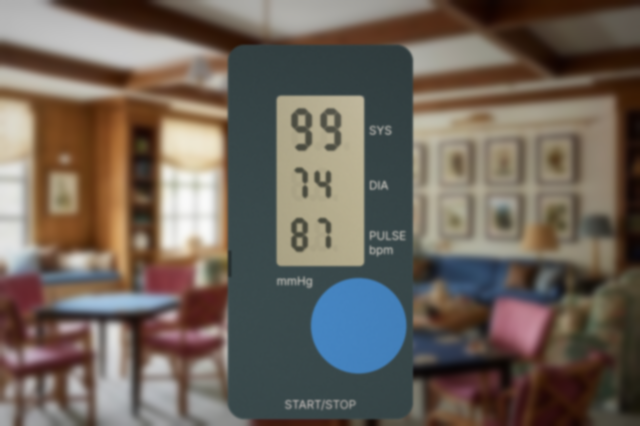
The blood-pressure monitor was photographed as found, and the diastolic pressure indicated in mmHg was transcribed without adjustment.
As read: 74 mmHg
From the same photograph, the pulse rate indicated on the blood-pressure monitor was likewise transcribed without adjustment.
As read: 87 bpm
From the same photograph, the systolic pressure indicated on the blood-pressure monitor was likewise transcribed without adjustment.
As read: 99 mmHg
